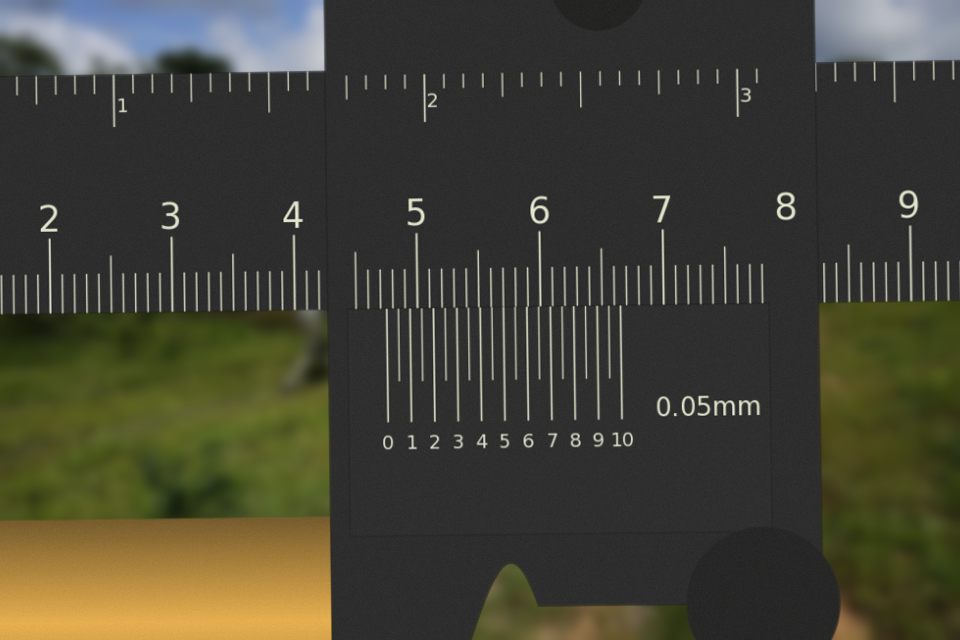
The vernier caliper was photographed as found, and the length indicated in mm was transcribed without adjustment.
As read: 47.5 mm
